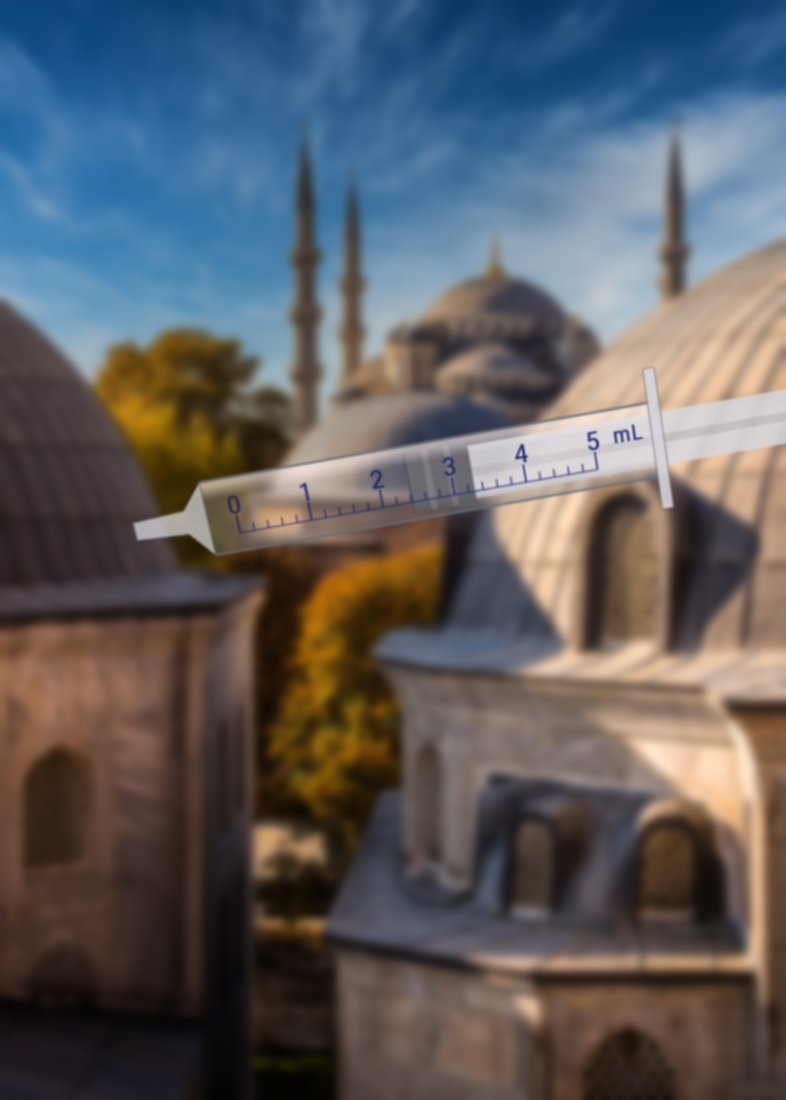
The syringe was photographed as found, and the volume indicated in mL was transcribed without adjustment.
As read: 2.4 mL
